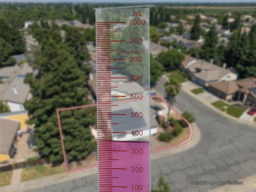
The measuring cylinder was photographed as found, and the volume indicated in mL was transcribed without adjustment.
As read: 350 mL
